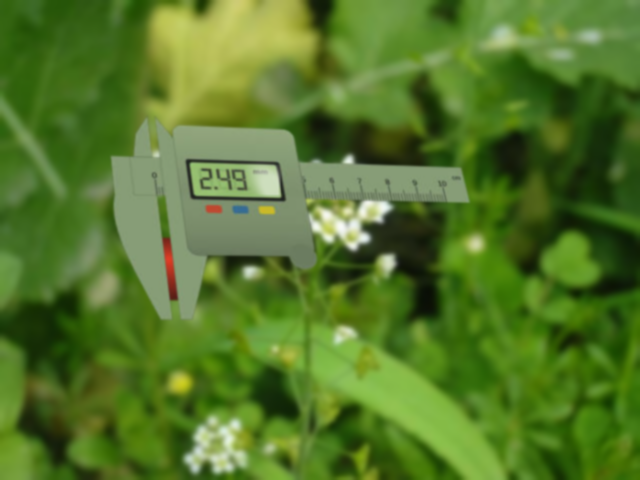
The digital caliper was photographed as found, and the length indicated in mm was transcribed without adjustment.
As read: 2.49 mm
